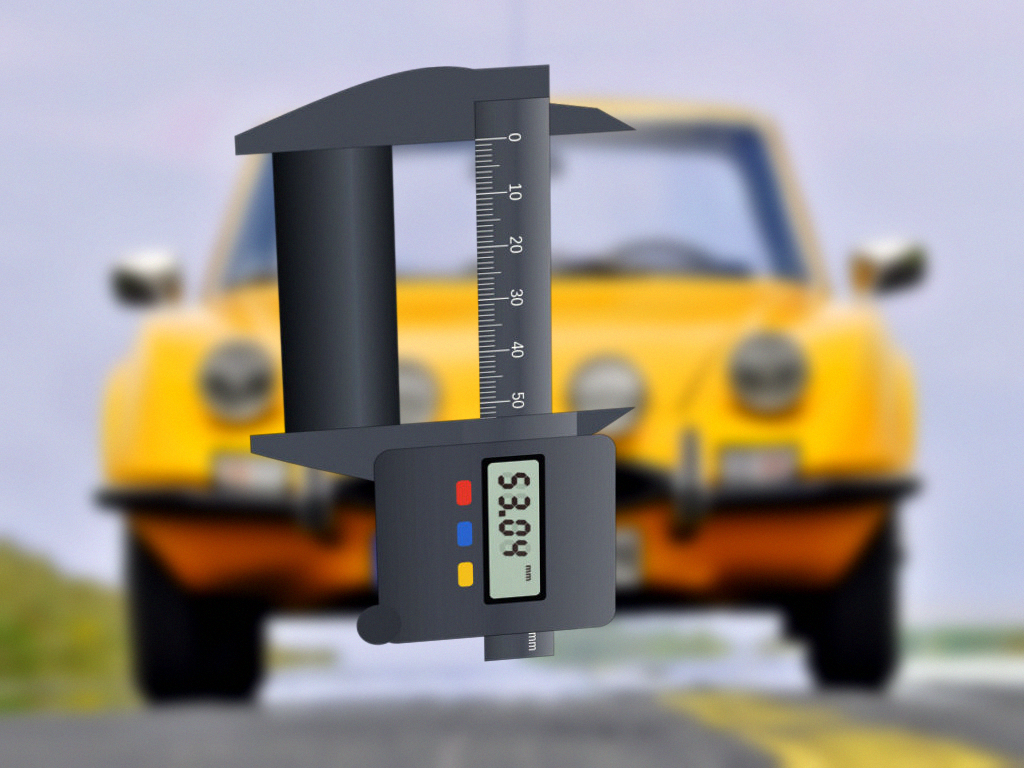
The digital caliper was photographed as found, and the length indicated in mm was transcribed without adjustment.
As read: 53.04 mm
